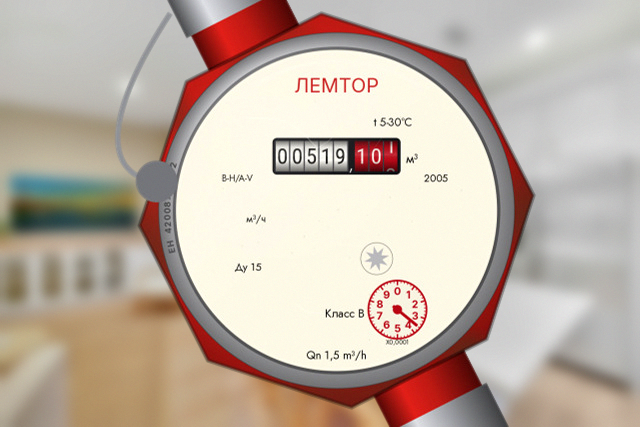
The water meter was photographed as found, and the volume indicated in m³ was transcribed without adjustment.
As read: 519.1013 m³
